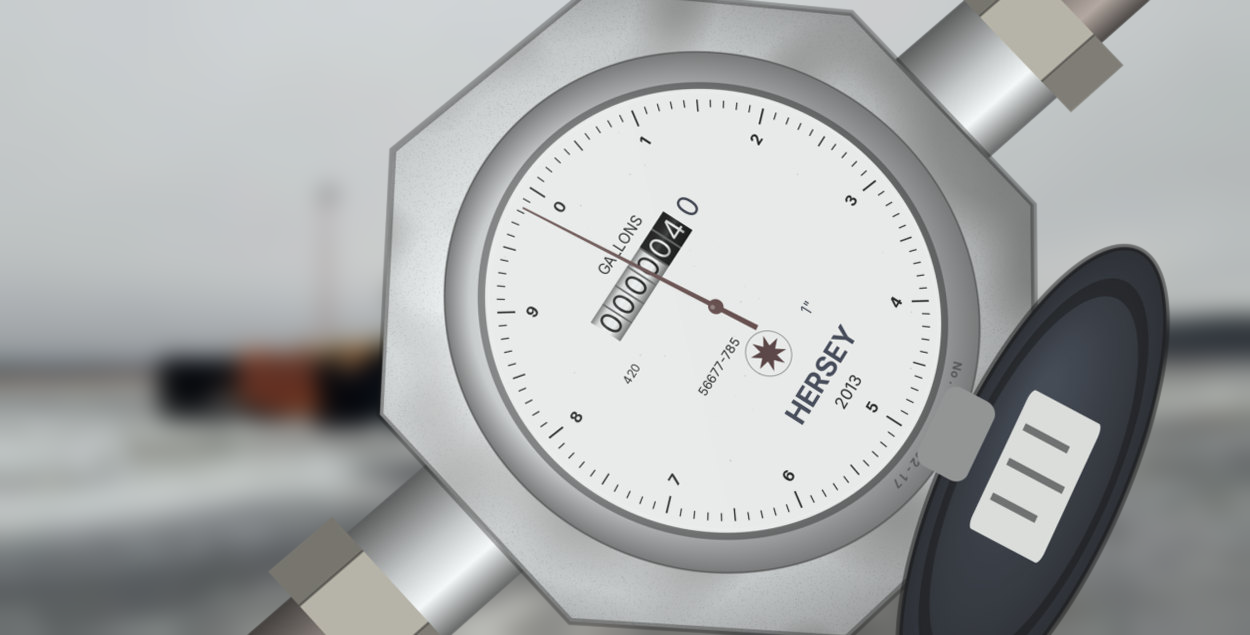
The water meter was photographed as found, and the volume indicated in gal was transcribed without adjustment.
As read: 39.8 gal
